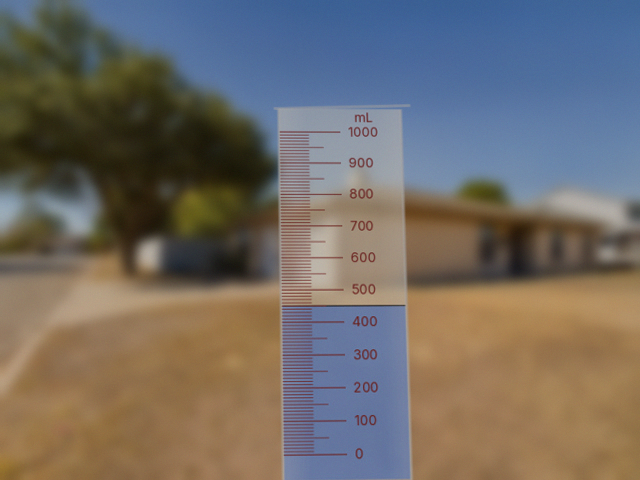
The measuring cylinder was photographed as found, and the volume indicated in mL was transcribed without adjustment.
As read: 450 mL
